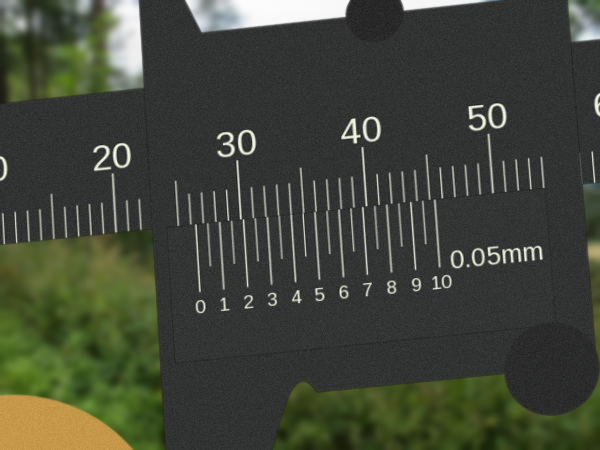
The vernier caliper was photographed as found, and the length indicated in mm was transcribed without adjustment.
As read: 26.4 mm
